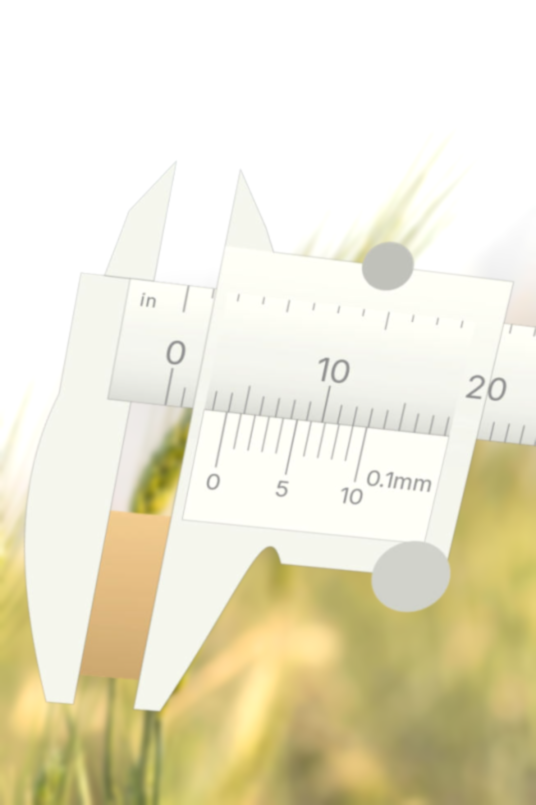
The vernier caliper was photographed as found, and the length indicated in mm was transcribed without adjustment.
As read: 3.9 mm
